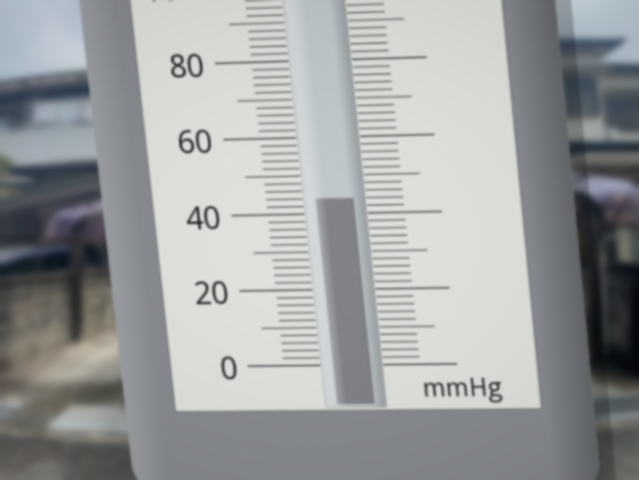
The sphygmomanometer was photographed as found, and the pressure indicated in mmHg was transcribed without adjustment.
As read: 44 mmHg
